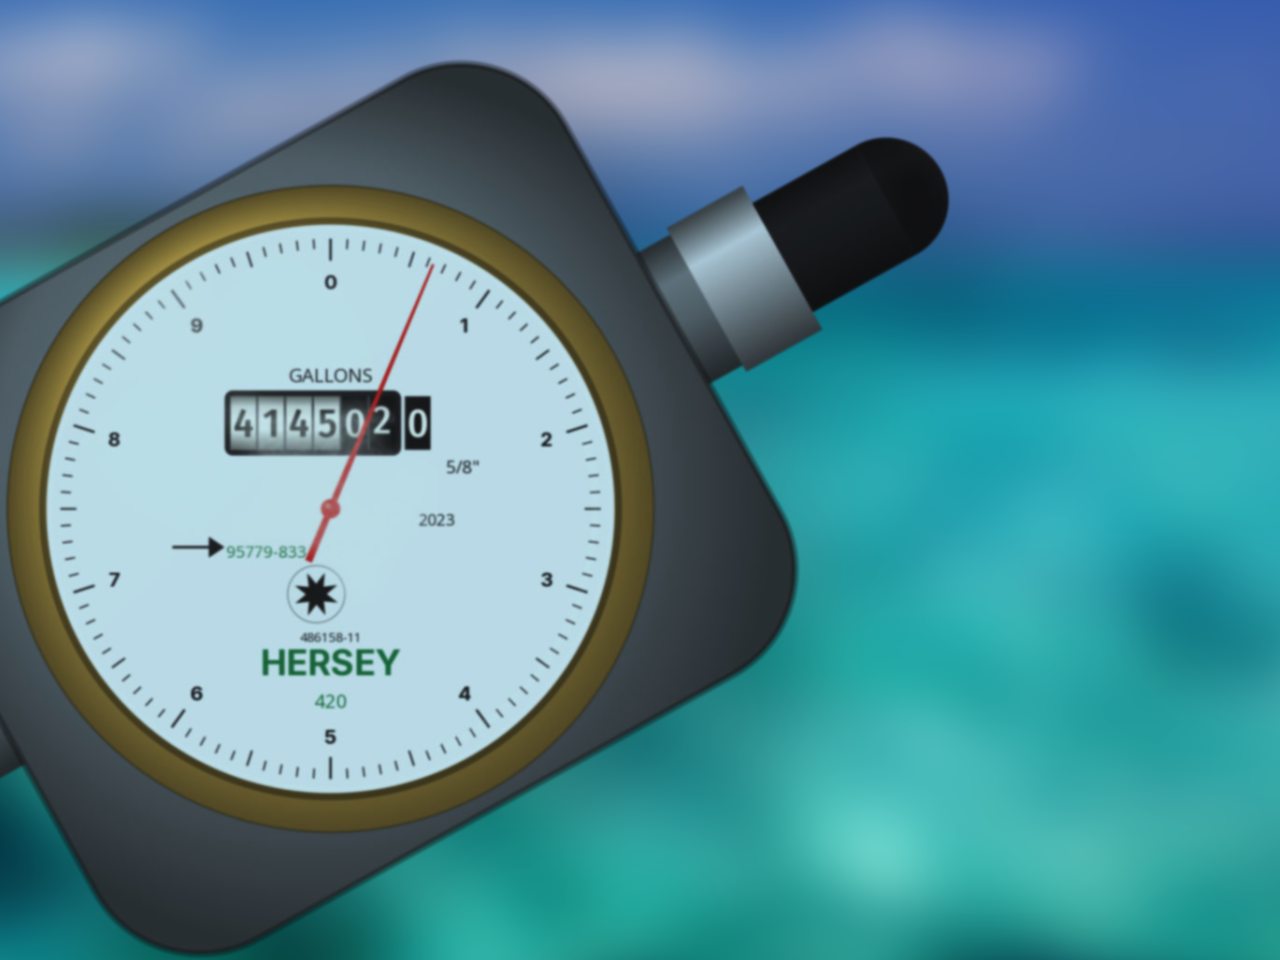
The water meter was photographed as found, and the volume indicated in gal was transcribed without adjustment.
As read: 4145020.6 gal
